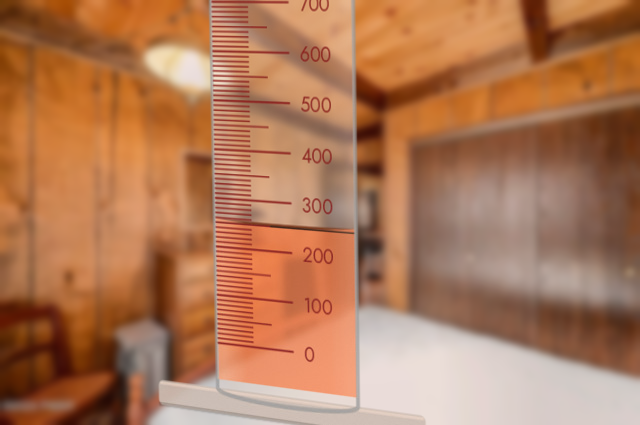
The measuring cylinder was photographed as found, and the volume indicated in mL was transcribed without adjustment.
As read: 250 mL
